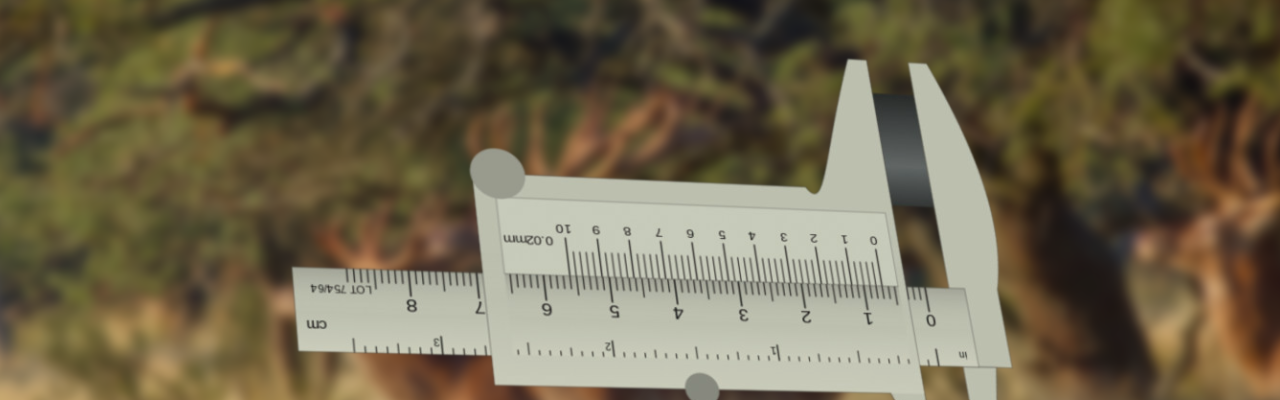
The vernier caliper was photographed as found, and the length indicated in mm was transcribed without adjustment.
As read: 7.0 mm
